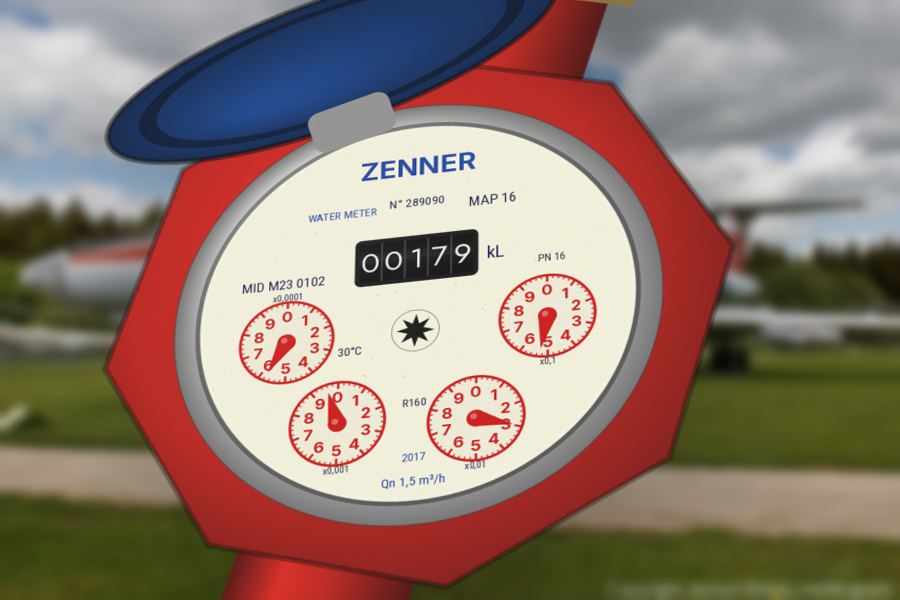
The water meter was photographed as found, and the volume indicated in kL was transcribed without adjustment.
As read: 179.5295 kL
